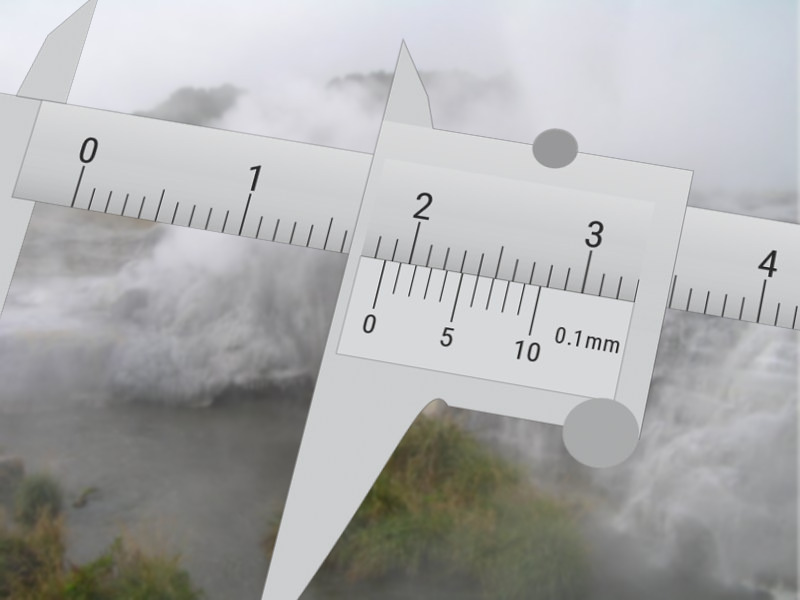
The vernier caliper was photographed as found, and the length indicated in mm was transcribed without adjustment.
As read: 18.6 mm
